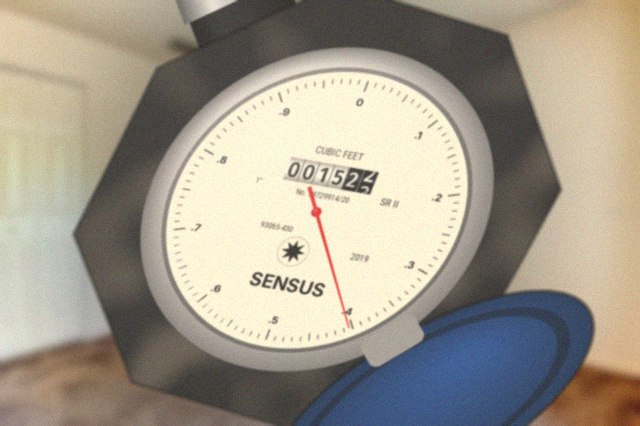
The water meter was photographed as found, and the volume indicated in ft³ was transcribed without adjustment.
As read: 1522.40 ft³
